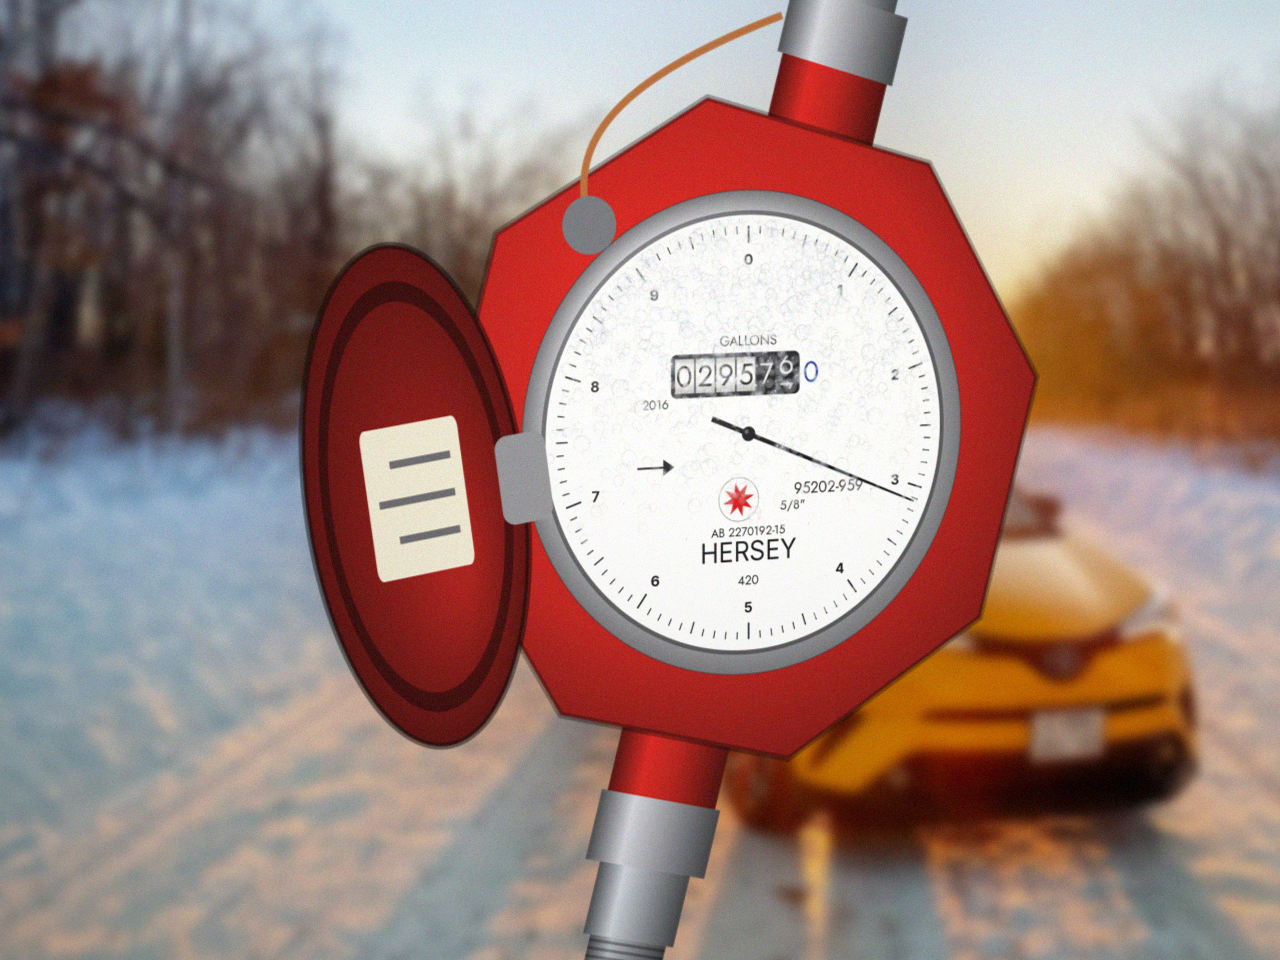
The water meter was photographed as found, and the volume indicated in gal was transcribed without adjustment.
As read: 295763.1 gal
